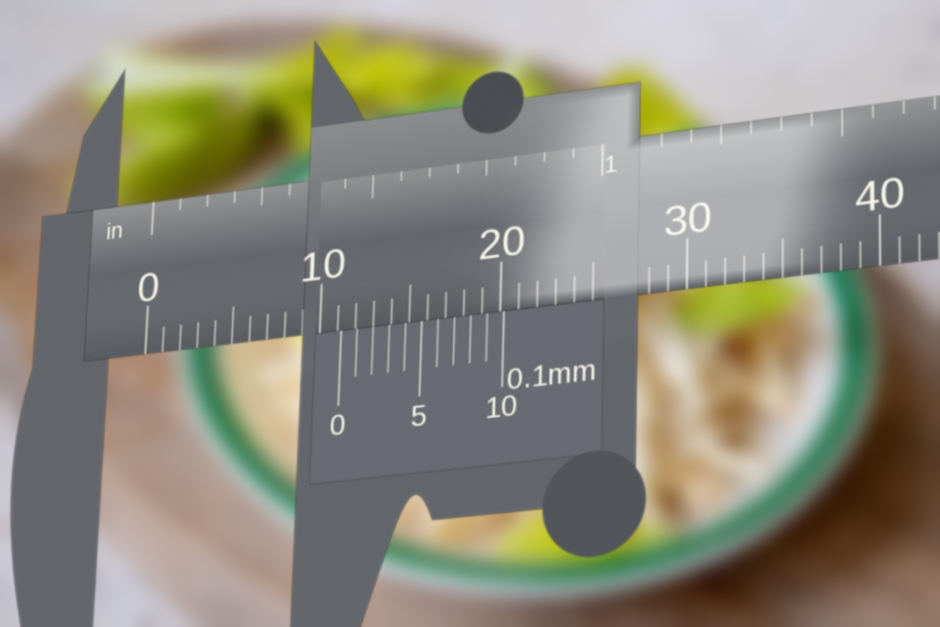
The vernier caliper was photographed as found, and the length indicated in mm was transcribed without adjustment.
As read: 11.2 mm
